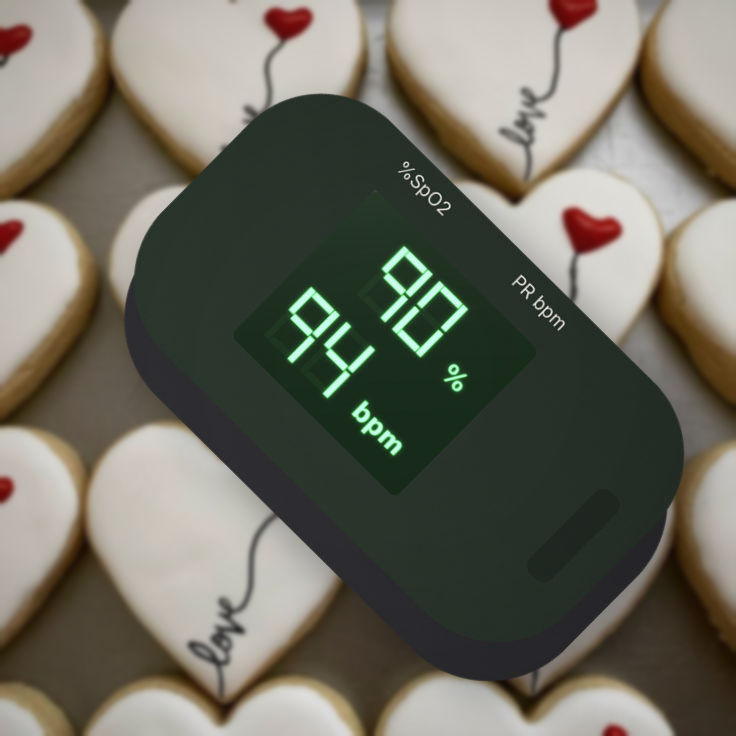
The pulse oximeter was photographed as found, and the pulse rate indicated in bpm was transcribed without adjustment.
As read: 94 bpm
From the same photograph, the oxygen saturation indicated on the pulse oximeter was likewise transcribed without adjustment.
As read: 90 %
